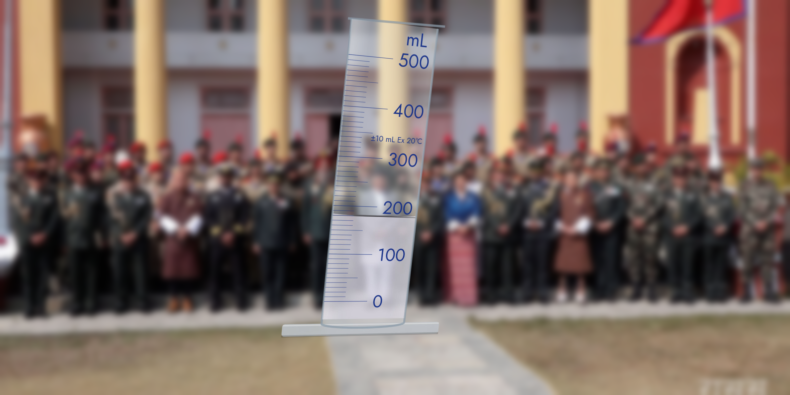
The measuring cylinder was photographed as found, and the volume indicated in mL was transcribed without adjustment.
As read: 180 mL
